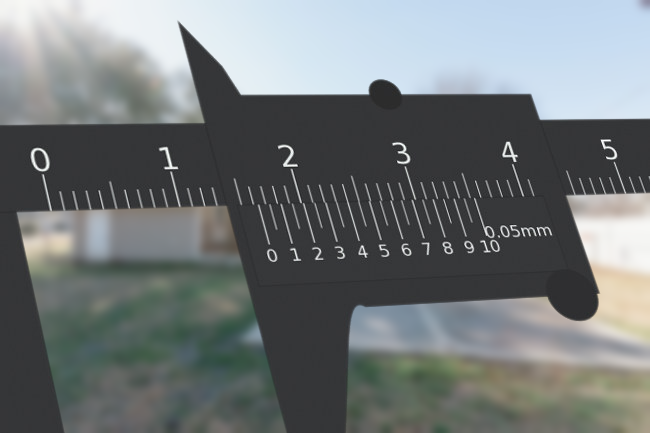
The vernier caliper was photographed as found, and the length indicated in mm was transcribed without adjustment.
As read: 16.4 mm
